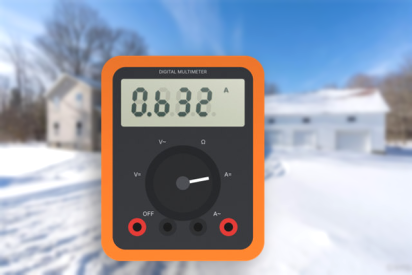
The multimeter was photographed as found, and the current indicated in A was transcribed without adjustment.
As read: 0.632 A
